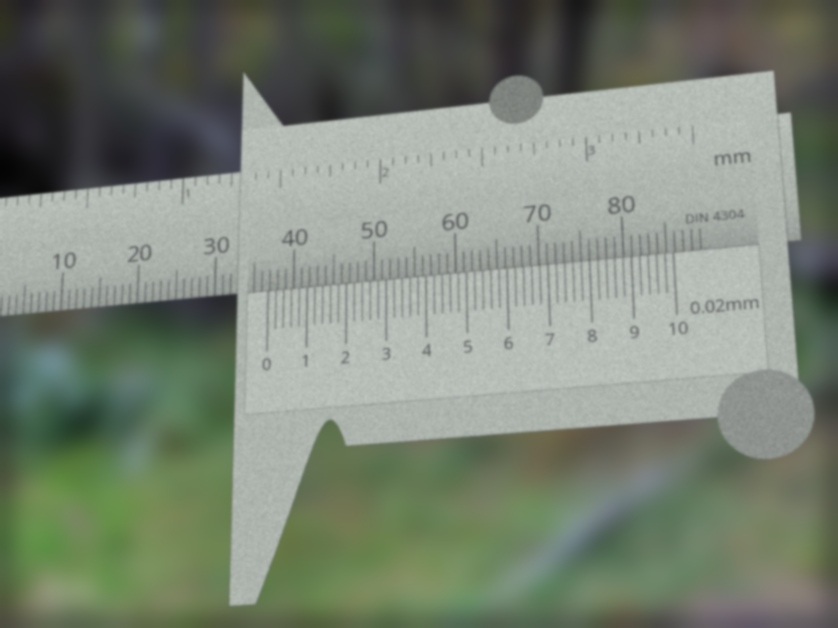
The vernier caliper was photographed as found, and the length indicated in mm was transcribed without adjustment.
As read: 36.8 mm
